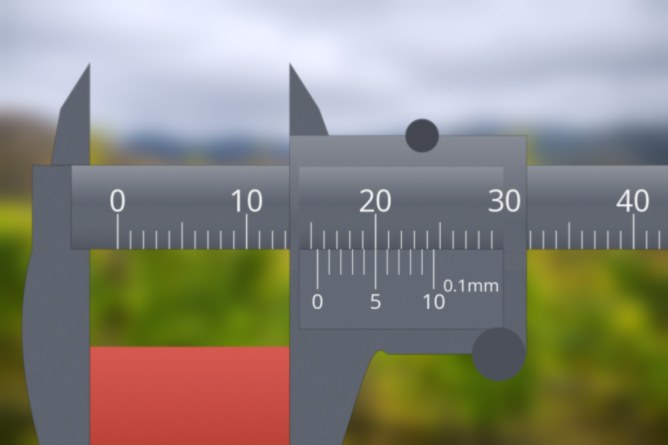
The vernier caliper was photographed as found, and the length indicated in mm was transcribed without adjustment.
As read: 15.5 mm
